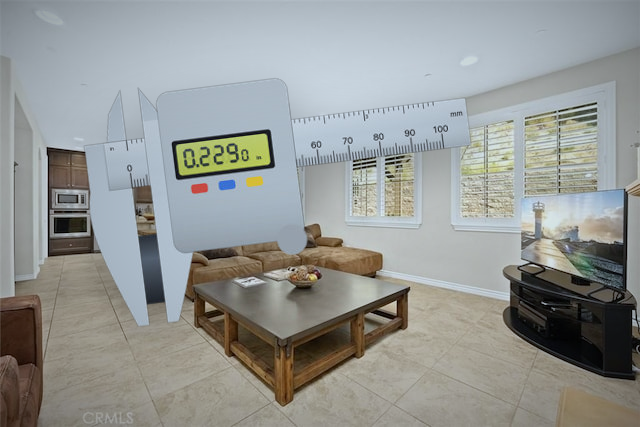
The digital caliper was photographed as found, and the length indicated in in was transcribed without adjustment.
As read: 0.2290 in
